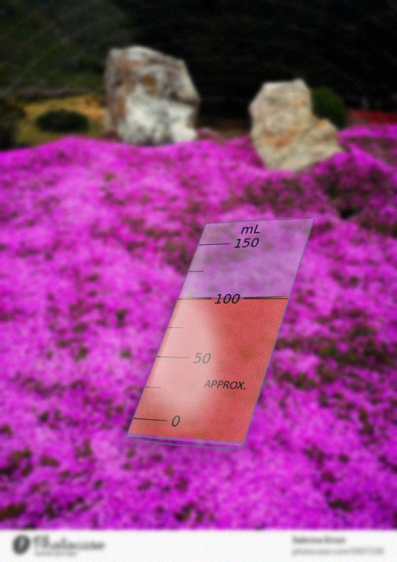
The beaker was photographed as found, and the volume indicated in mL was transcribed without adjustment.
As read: 100 mL
